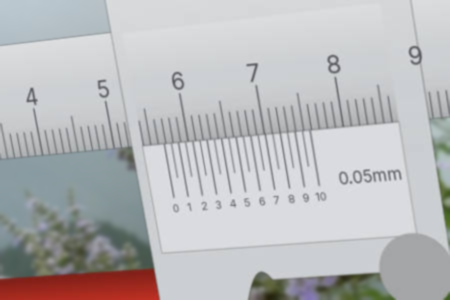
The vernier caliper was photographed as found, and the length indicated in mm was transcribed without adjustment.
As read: 56.8 mm
